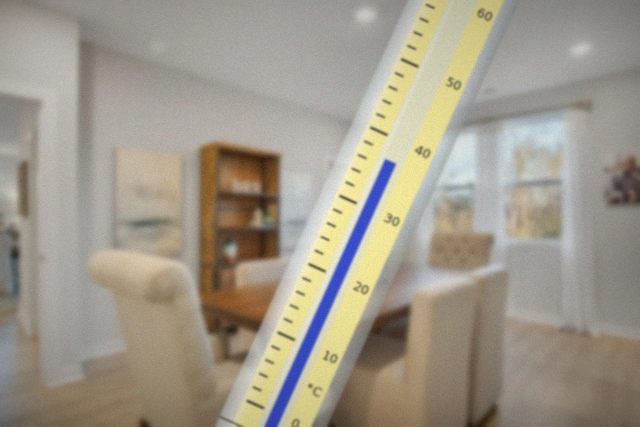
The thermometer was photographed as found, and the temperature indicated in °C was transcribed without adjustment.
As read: 37 °C
